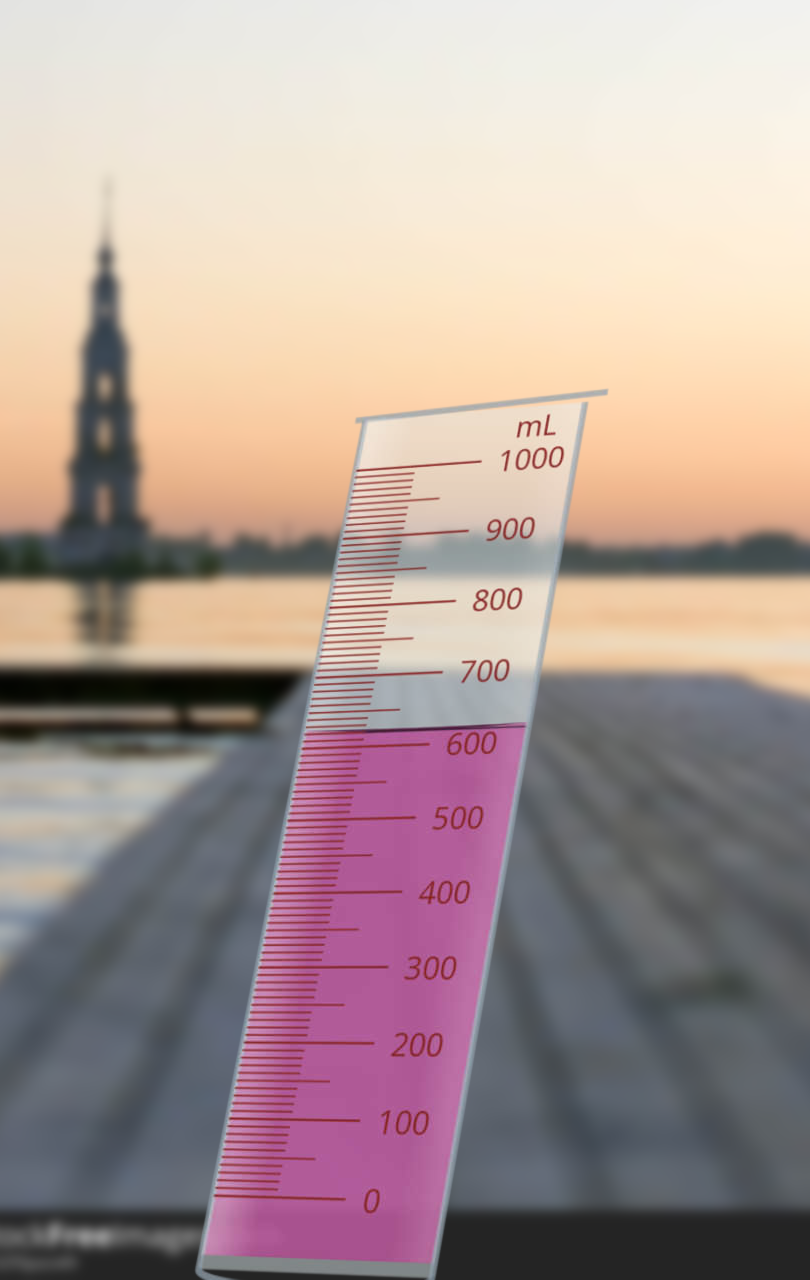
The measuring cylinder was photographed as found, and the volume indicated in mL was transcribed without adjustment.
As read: 620 mL
